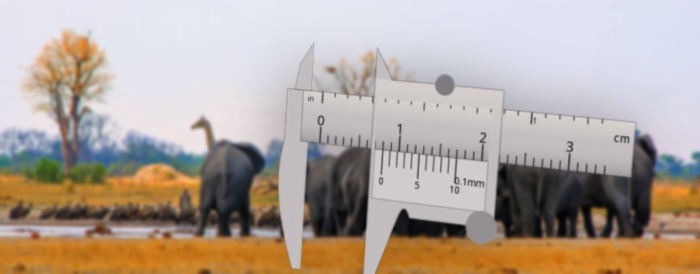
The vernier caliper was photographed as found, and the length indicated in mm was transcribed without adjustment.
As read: 8.0 mm
